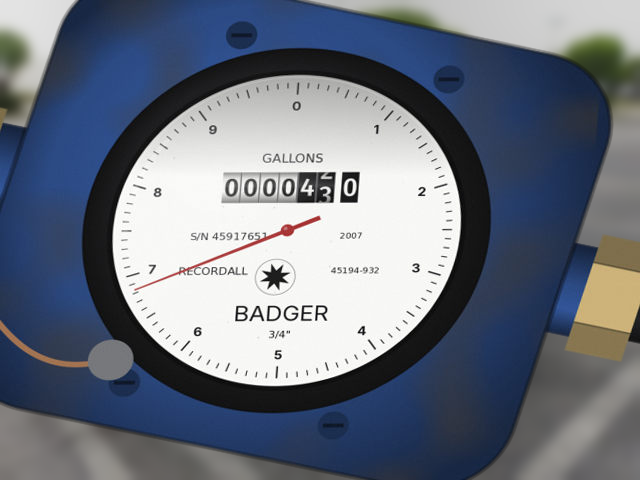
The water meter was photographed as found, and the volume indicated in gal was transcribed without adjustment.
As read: 426.8 gal
